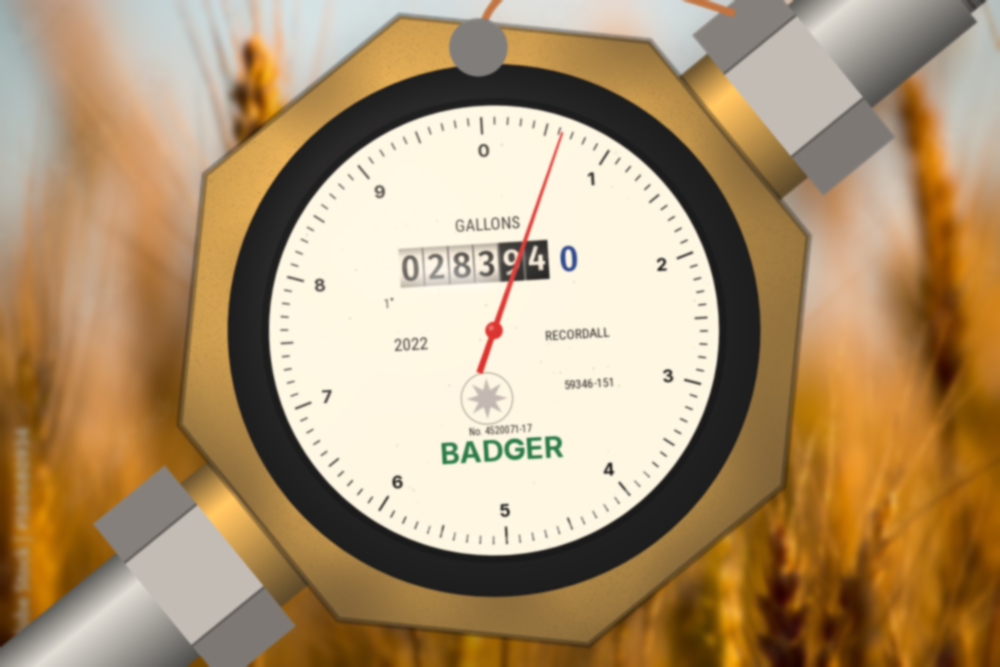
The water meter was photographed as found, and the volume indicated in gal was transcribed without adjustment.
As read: 283940.6 gal
